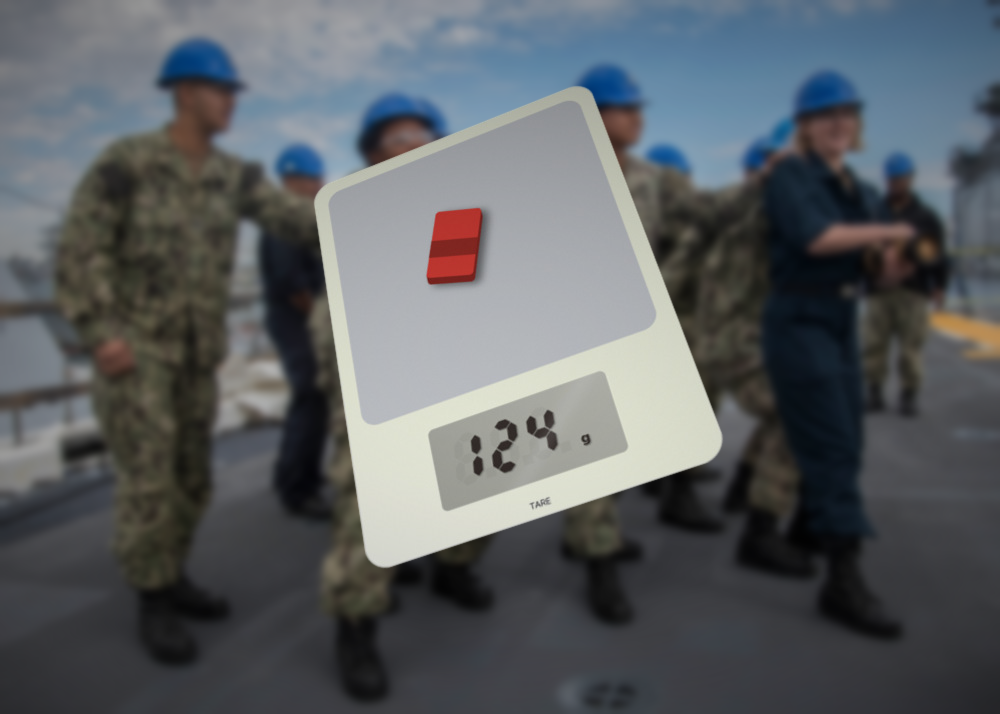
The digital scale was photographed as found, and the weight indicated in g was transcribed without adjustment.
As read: 124 g
